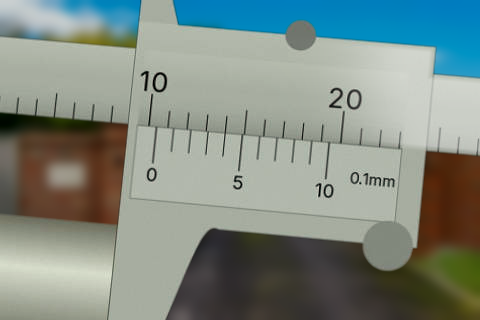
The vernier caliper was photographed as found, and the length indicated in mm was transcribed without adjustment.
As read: 10.4 mm
